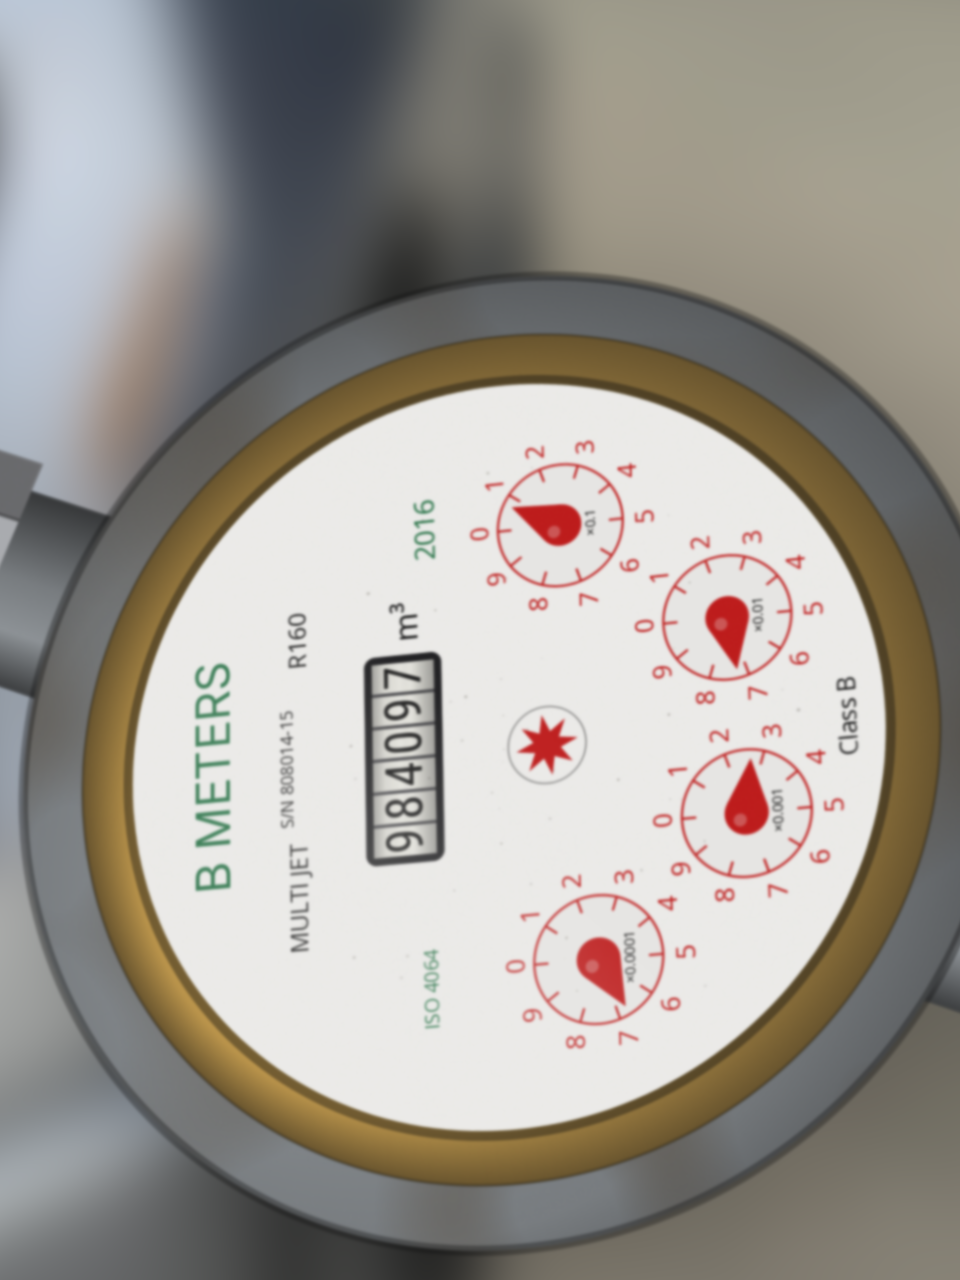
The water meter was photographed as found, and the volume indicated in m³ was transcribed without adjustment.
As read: 984097.0726 m³
